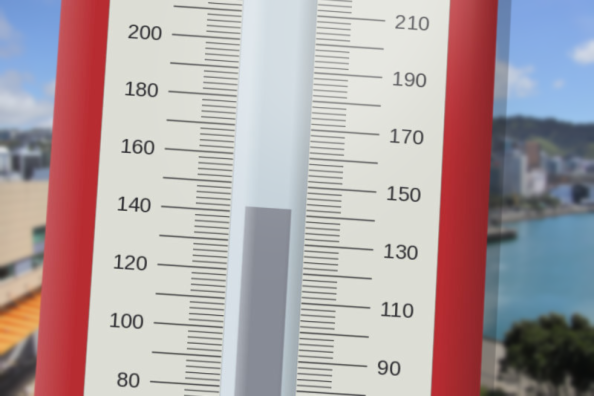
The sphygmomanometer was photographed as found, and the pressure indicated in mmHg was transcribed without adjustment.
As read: 142 mmHg
